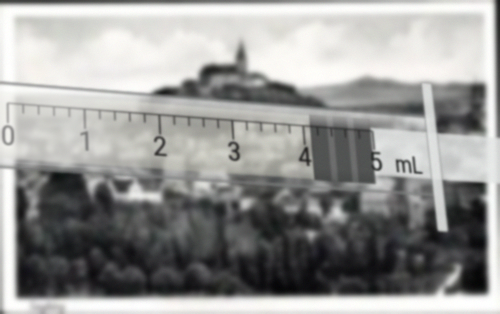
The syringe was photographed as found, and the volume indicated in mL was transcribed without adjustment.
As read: 4.1 mL
